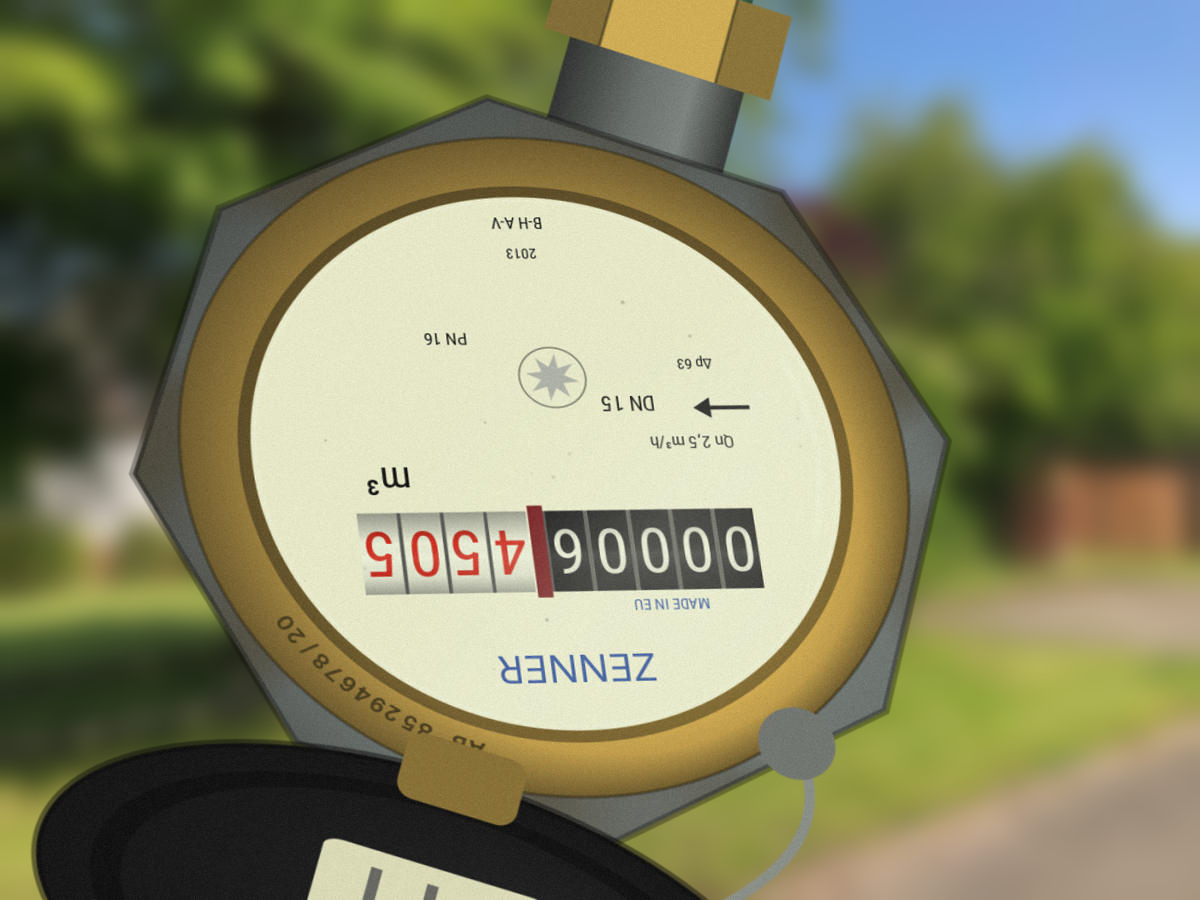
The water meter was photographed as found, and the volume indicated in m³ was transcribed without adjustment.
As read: 6.4505 m³
